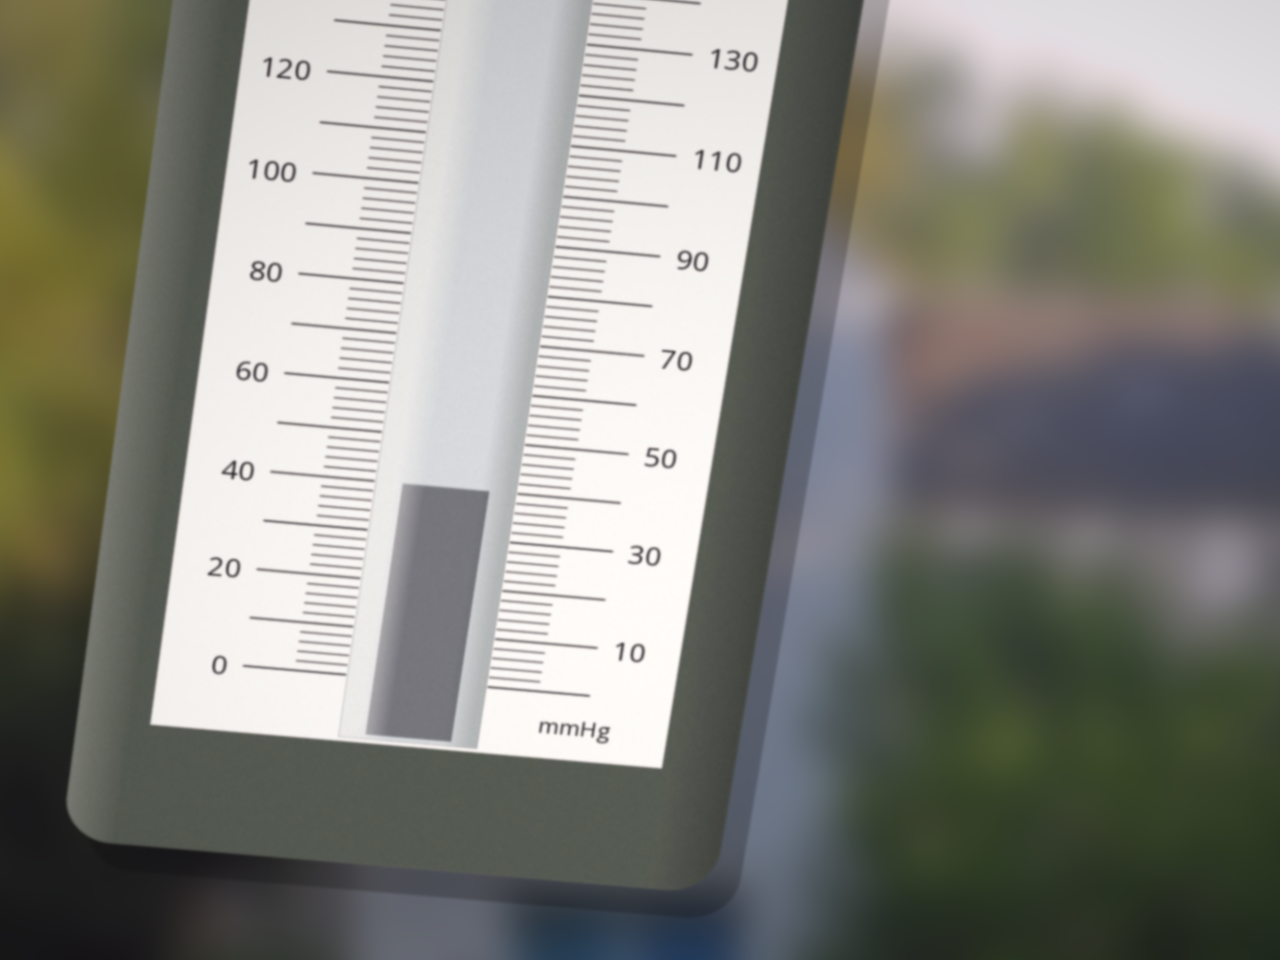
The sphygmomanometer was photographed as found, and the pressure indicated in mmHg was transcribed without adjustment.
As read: 40 mmHg
